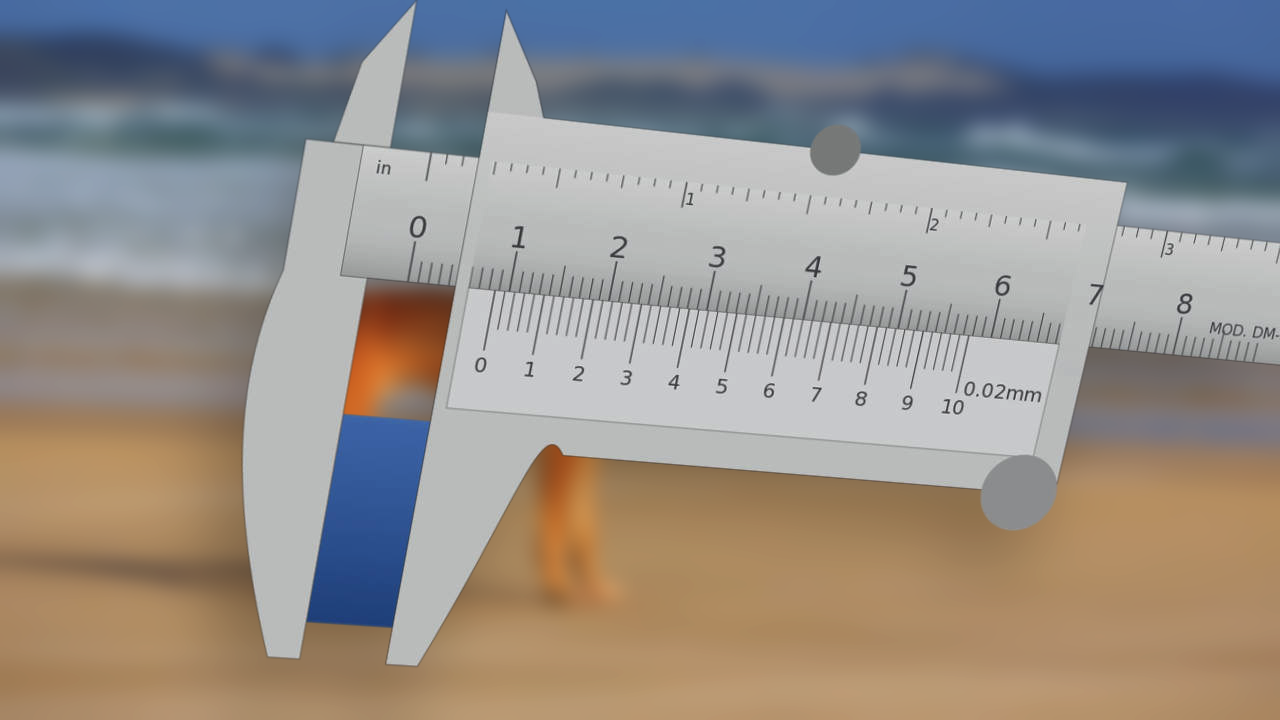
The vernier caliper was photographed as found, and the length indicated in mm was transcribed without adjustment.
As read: 8.6 mm
